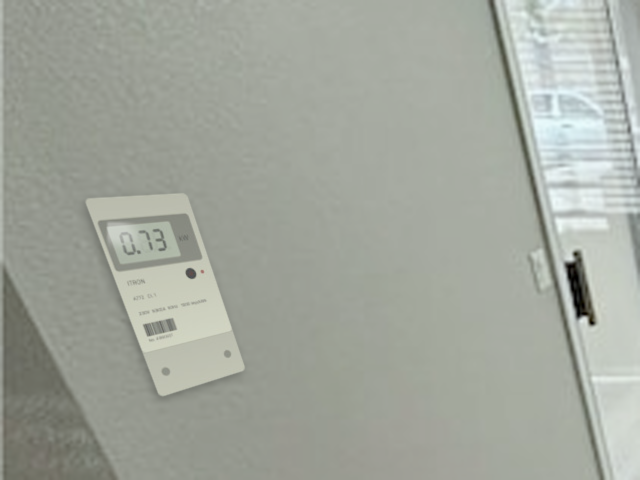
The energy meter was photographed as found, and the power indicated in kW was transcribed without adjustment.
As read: 0.73 kW
